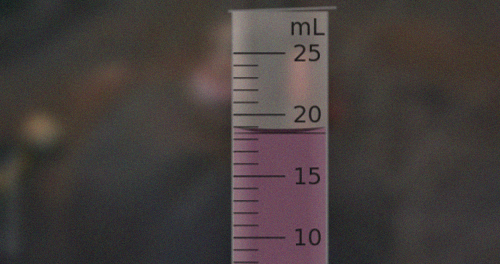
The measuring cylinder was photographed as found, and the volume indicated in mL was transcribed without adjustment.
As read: 18.5 mL
